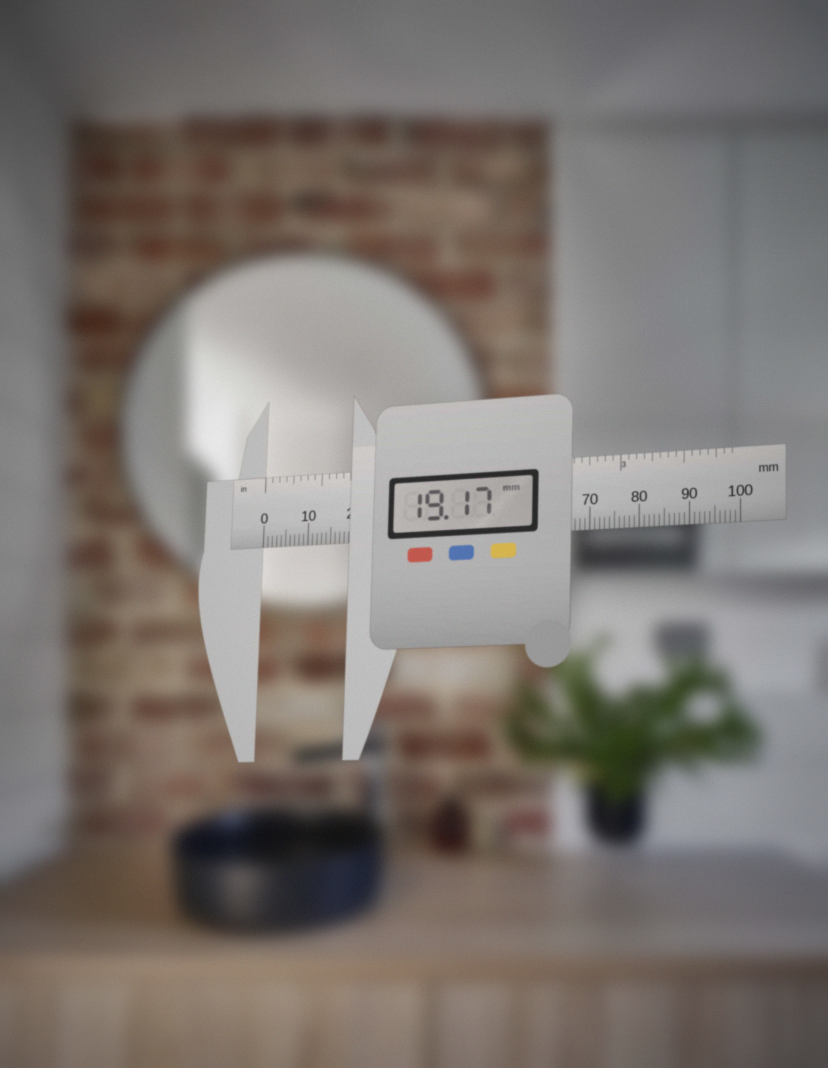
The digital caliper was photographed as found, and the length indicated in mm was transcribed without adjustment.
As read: 19.17 mm
